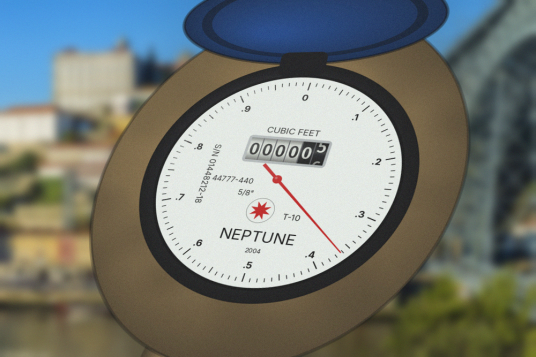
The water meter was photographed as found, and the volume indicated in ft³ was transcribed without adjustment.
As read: 5.36 ft³
